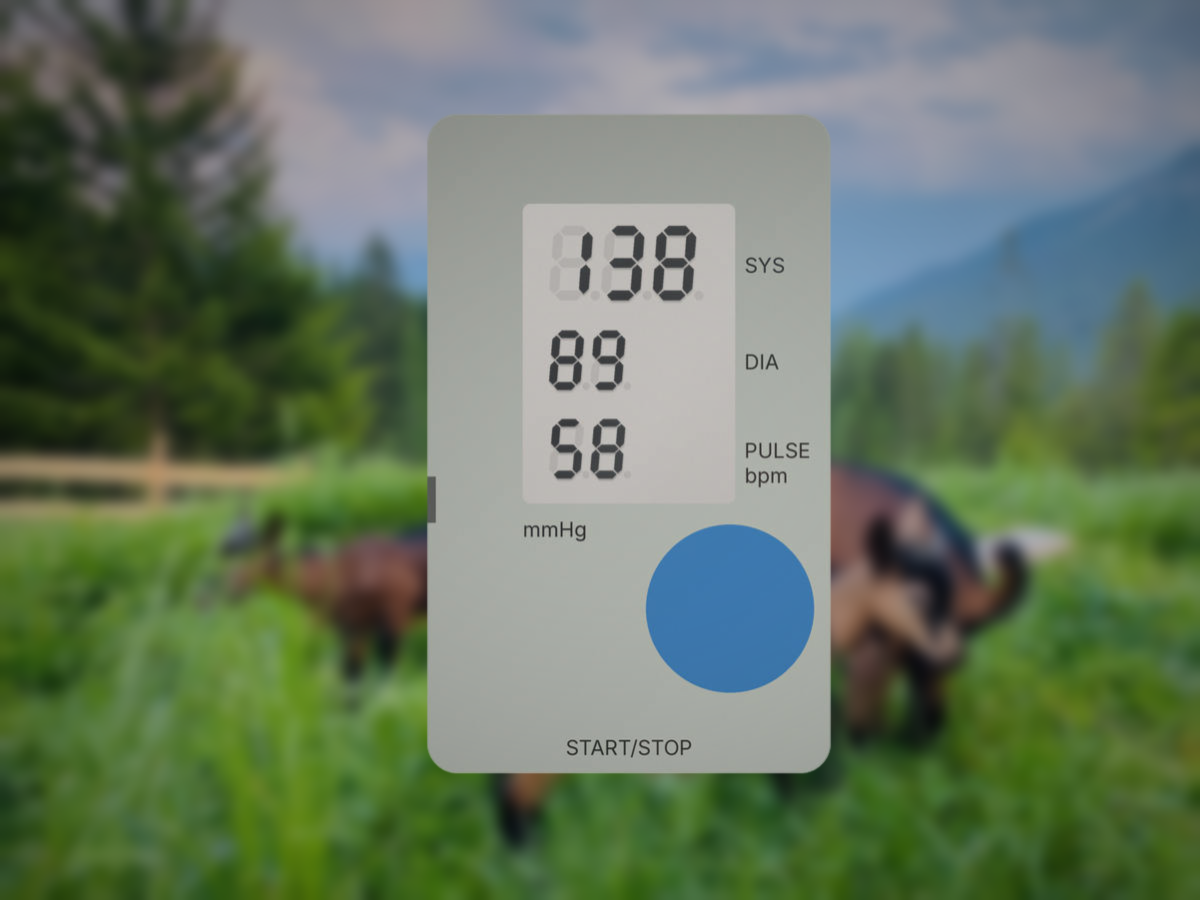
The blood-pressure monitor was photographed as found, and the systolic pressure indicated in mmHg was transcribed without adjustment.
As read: 138 mmHg
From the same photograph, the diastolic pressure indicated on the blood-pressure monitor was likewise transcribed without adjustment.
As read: 89 mmHg
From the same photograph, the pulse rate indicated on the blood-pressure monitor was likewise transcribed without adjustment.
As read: 58 bpm
